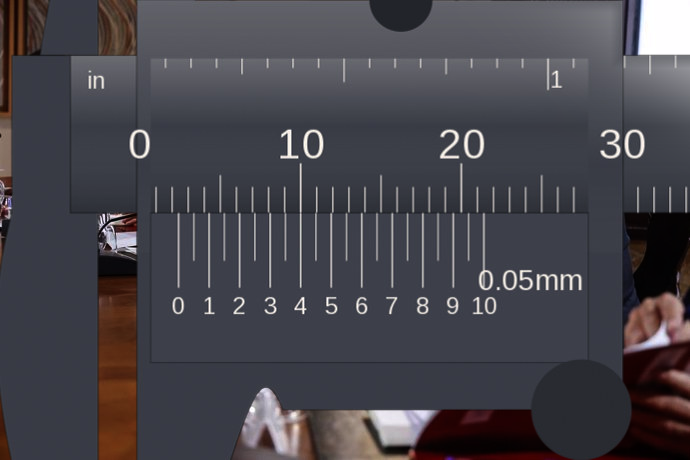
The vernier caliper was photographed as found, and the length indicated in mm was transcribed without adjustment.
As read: 2.4 mm
